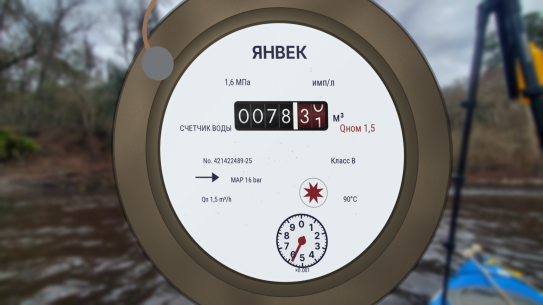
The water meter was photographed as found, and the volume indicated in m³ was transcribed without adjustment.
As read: 78.305 m³
